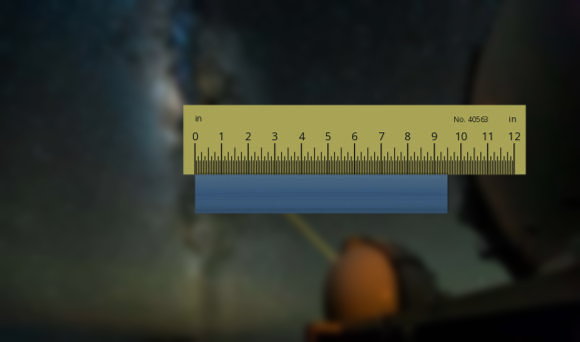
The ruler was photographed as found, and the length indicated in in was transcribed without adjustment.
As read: 9.5 in
